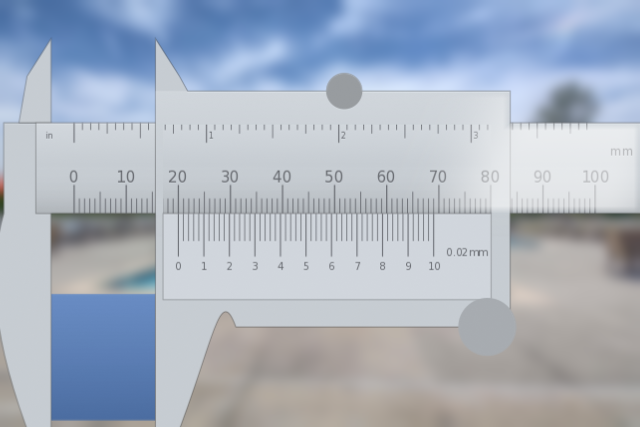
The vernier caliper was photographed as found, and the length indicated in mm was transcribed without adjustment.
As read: 20.0 mm
